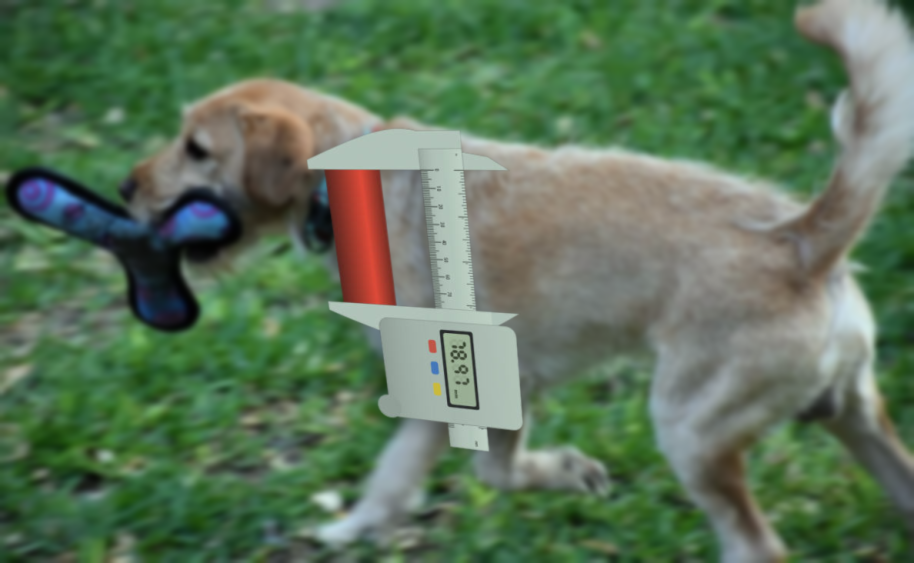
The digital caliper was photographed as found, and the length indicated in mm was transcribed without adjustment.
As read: 78.97 mm
